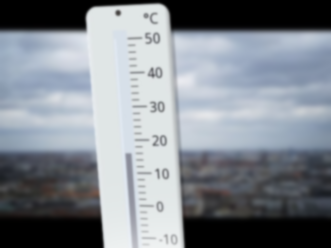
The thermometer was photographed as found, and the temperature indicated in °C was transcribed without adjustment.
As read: 16 °C
